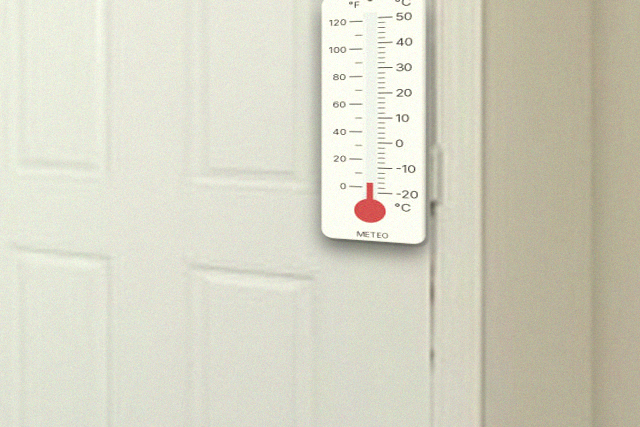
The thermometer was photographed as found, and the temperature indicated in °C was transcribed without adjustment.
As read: -16 °C
